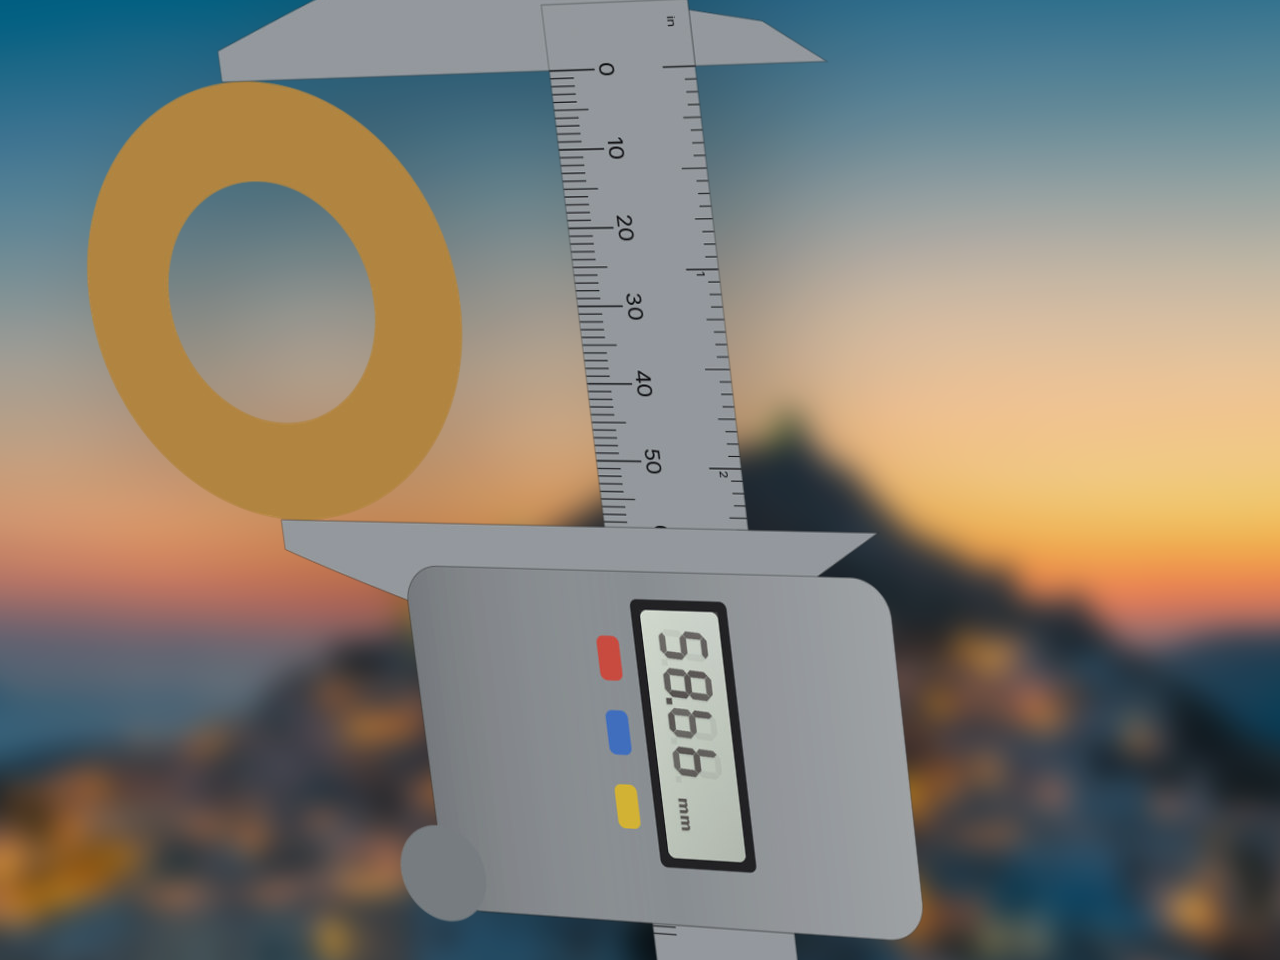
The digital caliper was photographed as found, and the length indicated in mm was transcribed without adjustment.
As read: 58.66 mm
